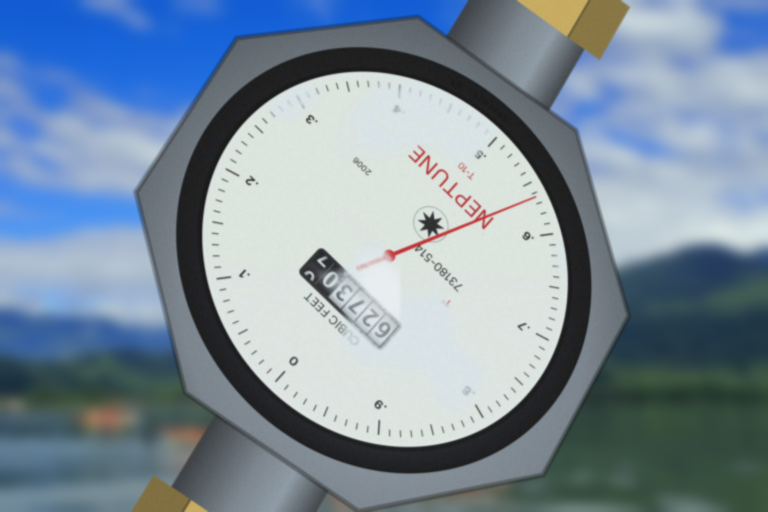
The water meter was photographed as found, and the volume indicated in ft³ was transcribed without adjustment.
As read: 627306.56 ft³
